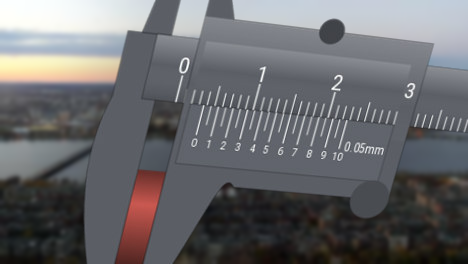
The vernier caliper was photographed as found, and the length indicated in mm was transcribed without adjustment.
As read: 3.6 mm
